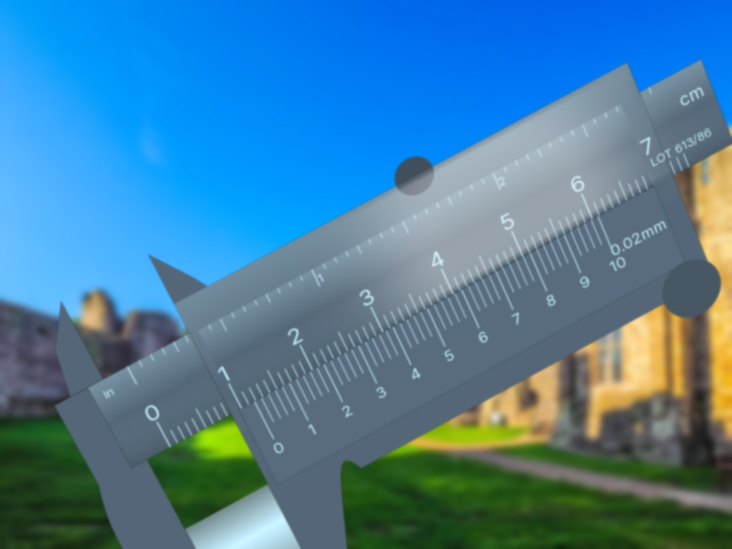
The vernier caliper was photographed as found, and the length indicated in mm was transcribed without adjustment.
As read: 11.8 mm
